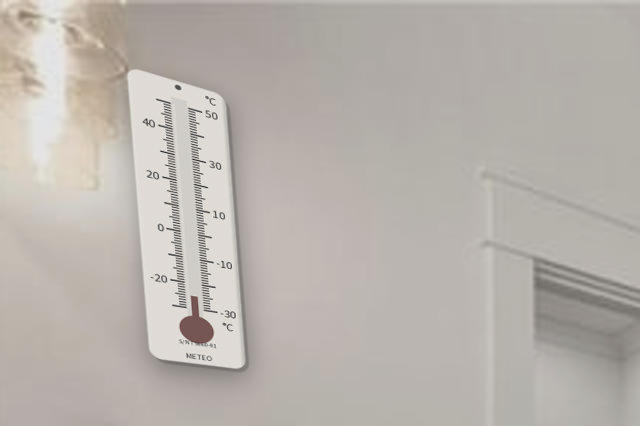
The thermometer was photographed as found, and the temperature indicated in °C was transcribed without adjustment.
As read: -25 °C
